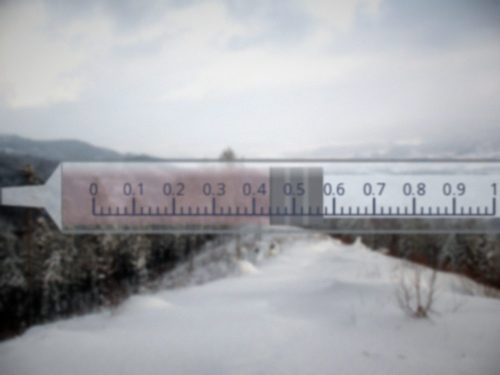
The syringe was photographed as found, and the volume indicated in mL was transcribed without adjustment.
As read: 0.44 mL
